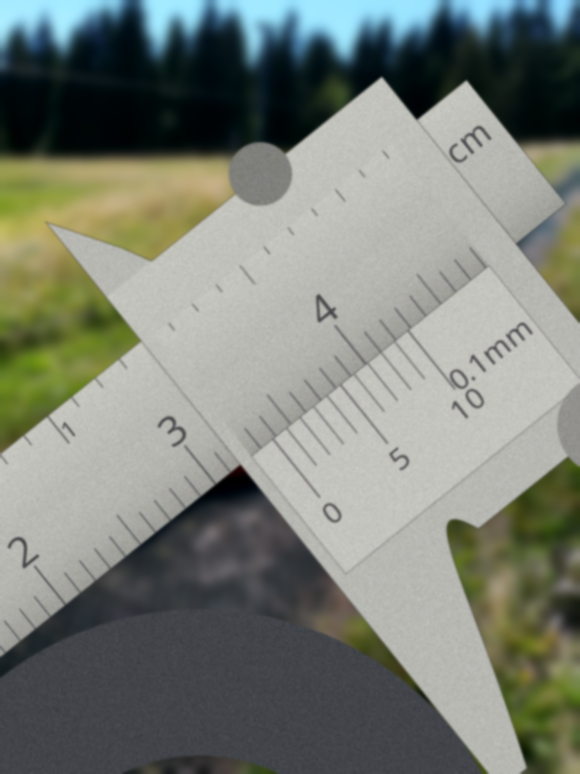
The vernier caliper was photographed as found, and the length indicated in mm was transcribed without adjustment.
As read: 33.8 mm
